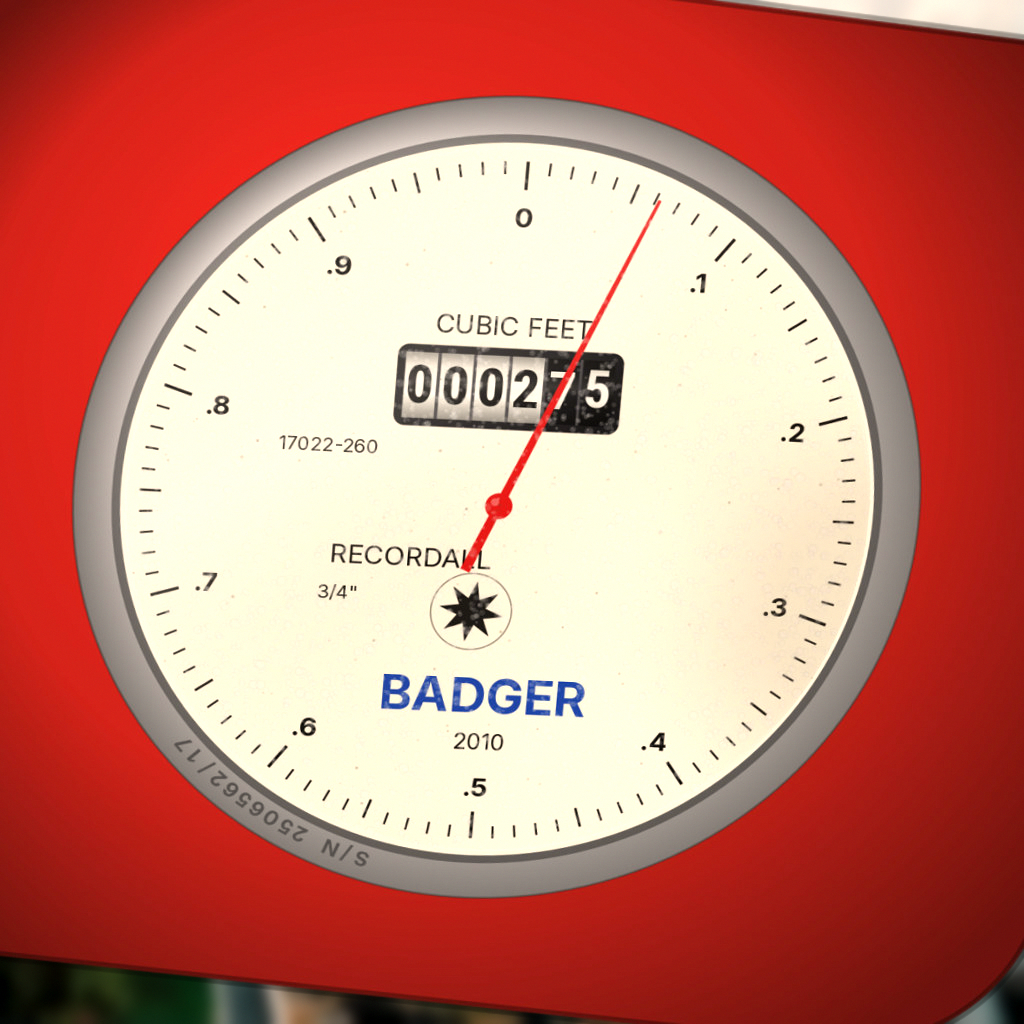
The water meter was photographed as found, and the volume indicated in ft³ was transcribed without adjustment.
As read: 275.06 ft³
